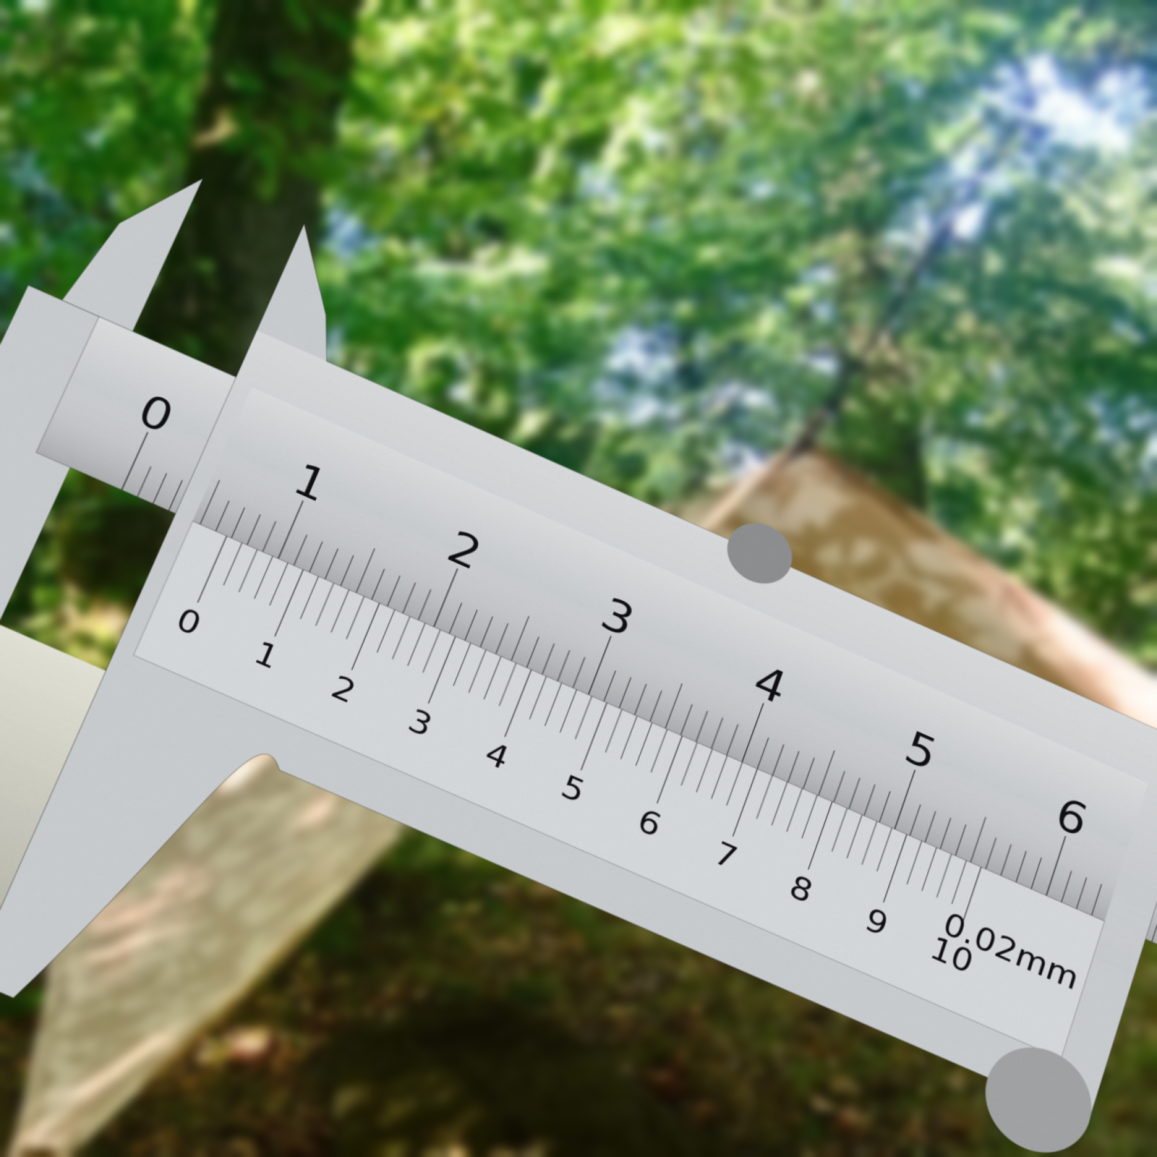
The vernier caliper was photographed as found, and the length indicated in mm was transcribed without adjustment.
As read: 6.7 mm
